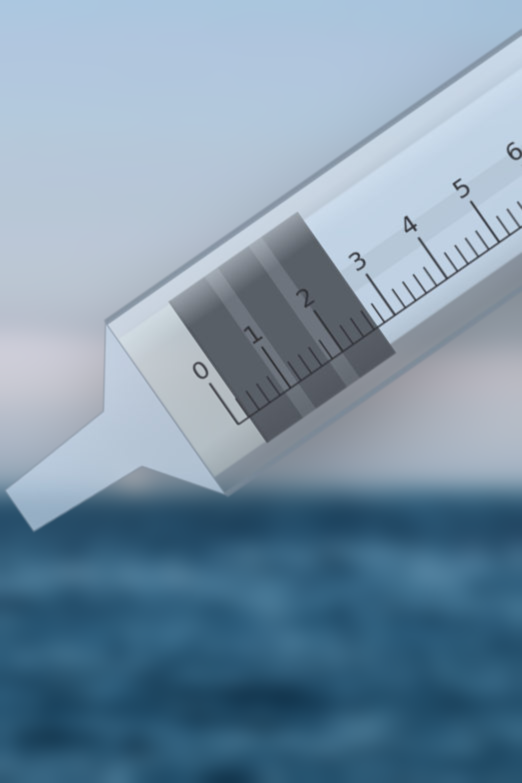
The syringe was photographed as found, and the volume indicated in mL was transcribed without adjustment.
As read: 0.2 mL
